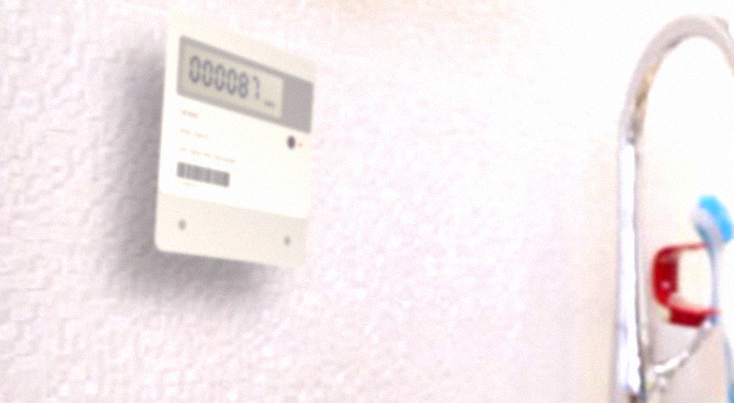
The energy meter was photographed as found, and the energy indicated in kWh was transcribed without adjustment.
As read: 87 kWh
